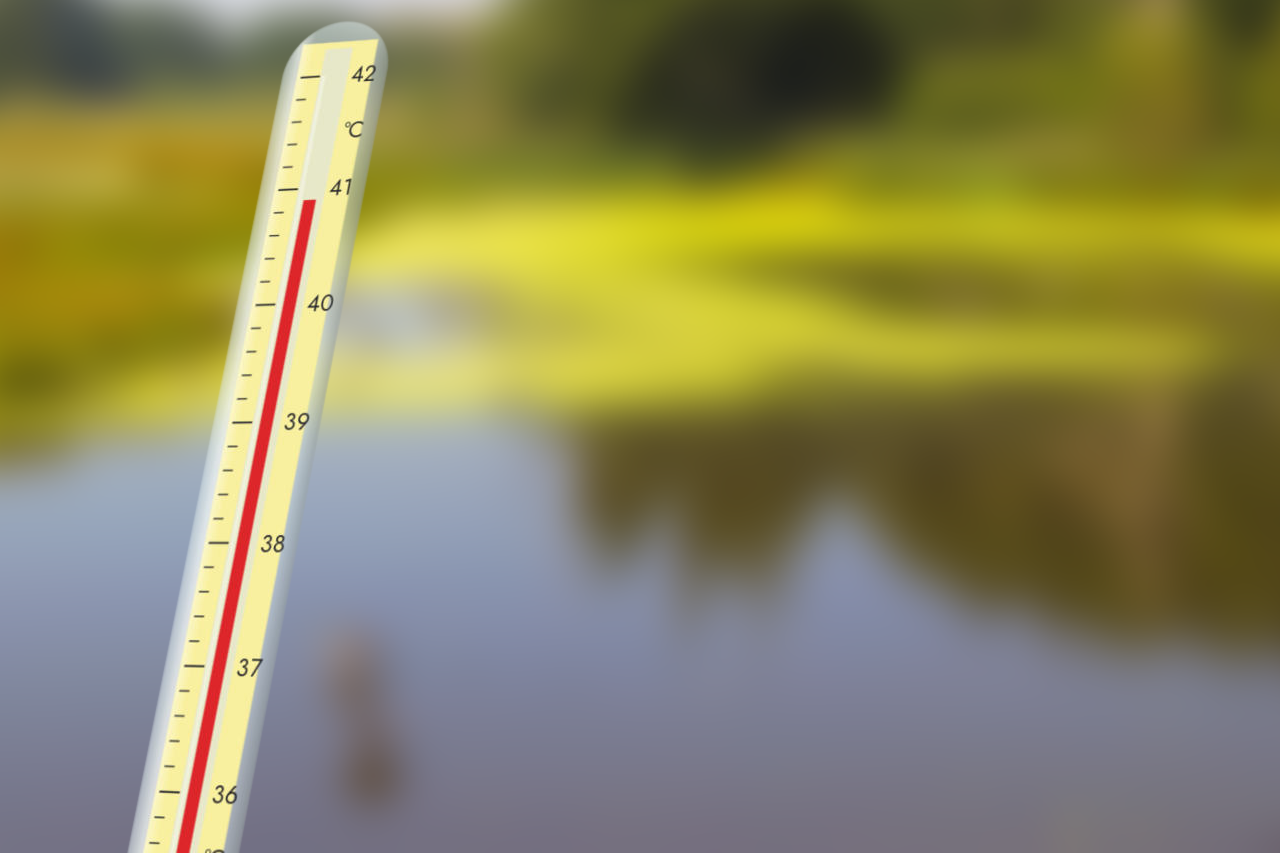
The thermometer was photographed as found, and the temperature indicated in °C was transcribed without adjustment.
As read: 40.9 °C
